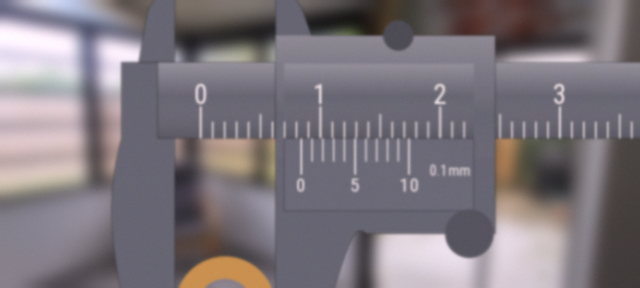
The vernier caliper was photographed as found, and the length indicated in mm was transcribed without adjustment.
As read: 8.4 mm
